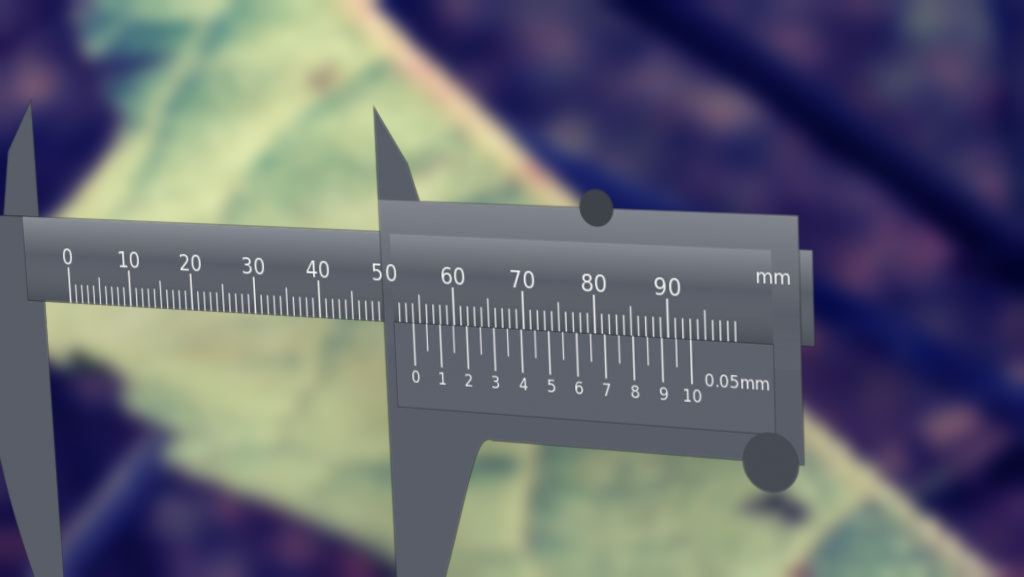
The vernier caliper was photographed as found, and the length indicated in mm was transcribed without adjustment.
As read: 54.0 mm
